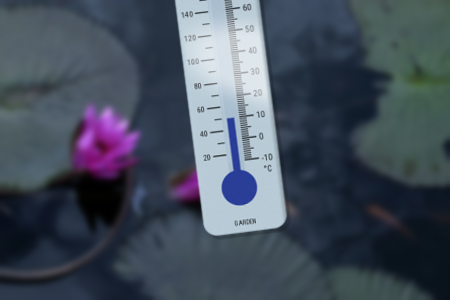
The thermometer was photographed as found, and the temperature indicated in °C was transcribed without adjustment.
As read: 10 °C
